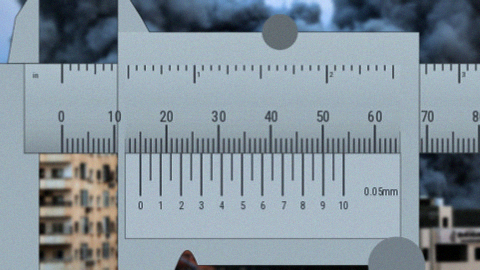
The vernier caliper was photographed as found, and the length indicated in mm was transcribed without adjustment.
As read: 15.0 mm
